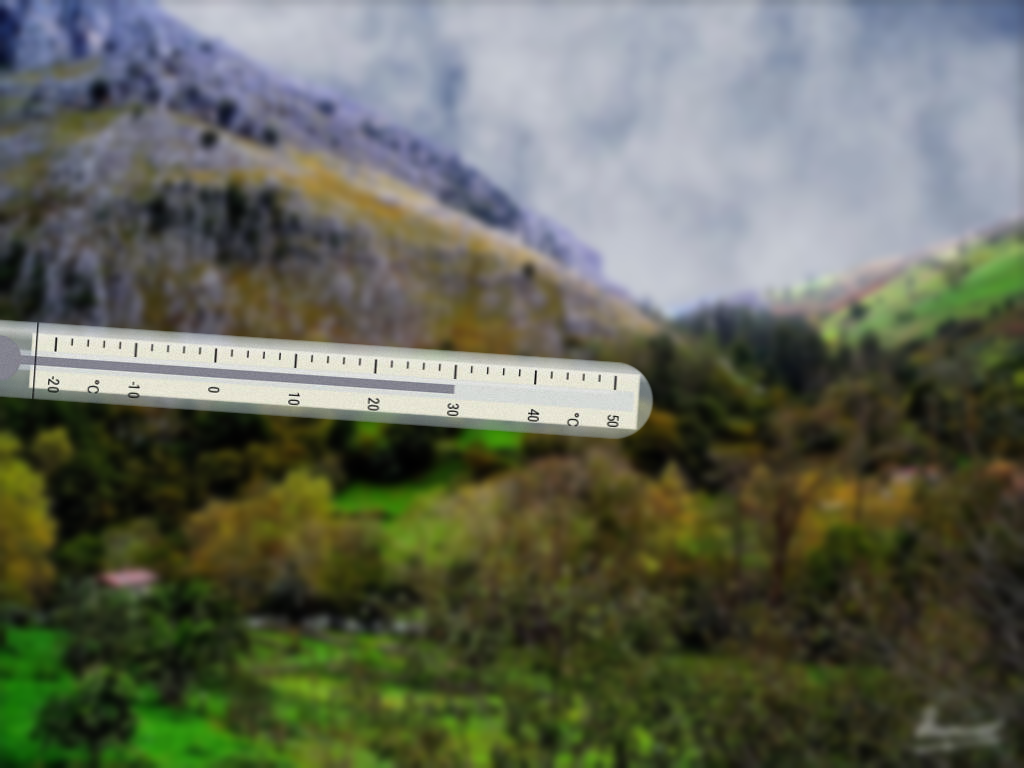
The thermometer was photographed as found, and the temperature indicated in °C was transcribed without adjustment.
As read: 30 °C
